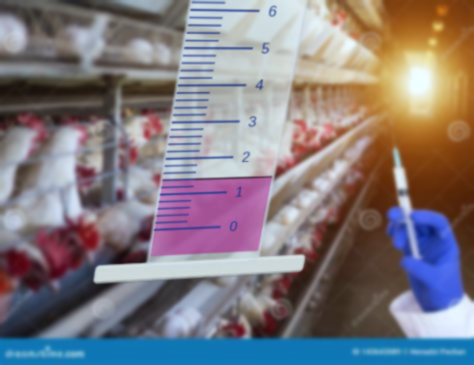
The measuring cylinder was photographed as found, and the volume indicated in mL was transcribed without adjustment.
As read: 1.4 mL
